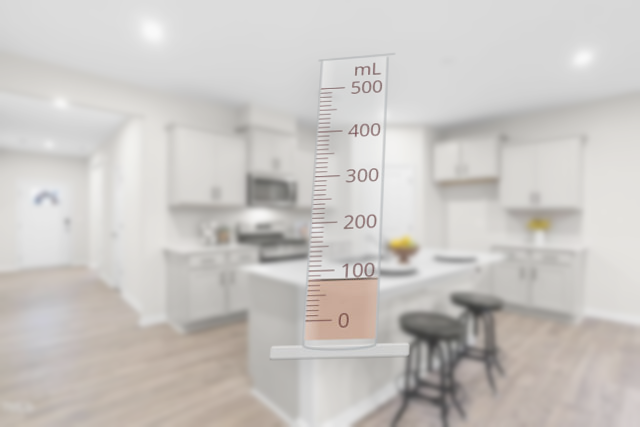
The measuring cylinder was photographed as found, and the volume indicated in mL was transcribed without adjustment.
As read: 80 mL
